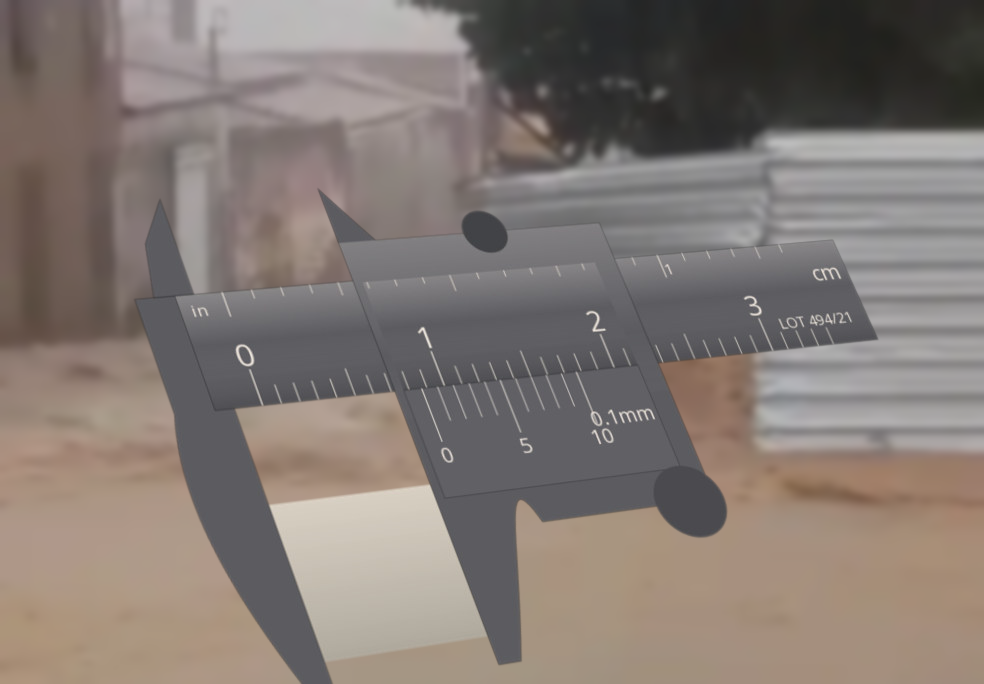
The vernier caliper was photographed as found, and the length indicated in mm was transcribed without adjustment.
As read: 8.7 mm
